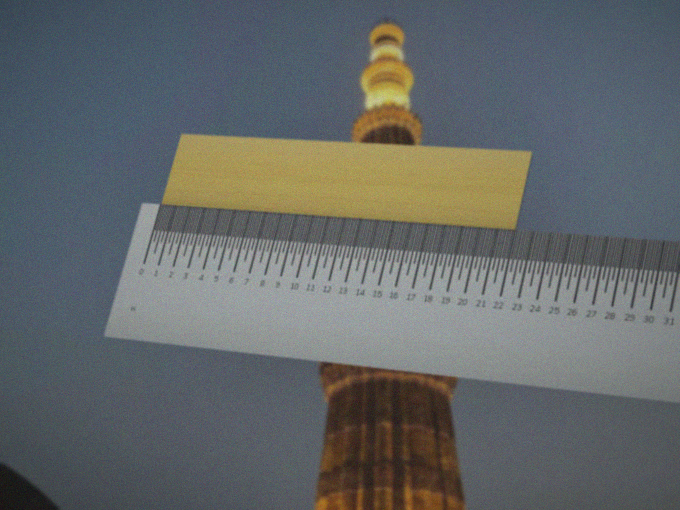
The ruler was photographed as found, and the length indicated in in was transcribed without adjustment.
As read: 22 in
